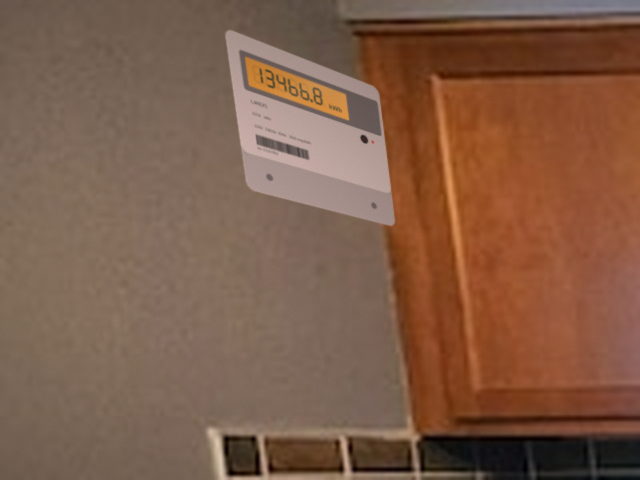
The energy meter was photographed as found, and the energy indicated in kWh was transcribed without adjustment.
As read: 13466.8 kWh
